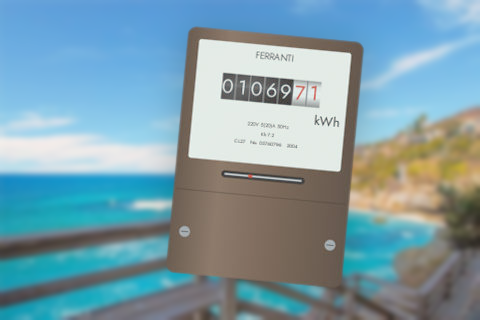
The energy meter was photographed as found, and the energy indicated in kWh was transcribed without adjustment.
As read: 1069.71 kWh
